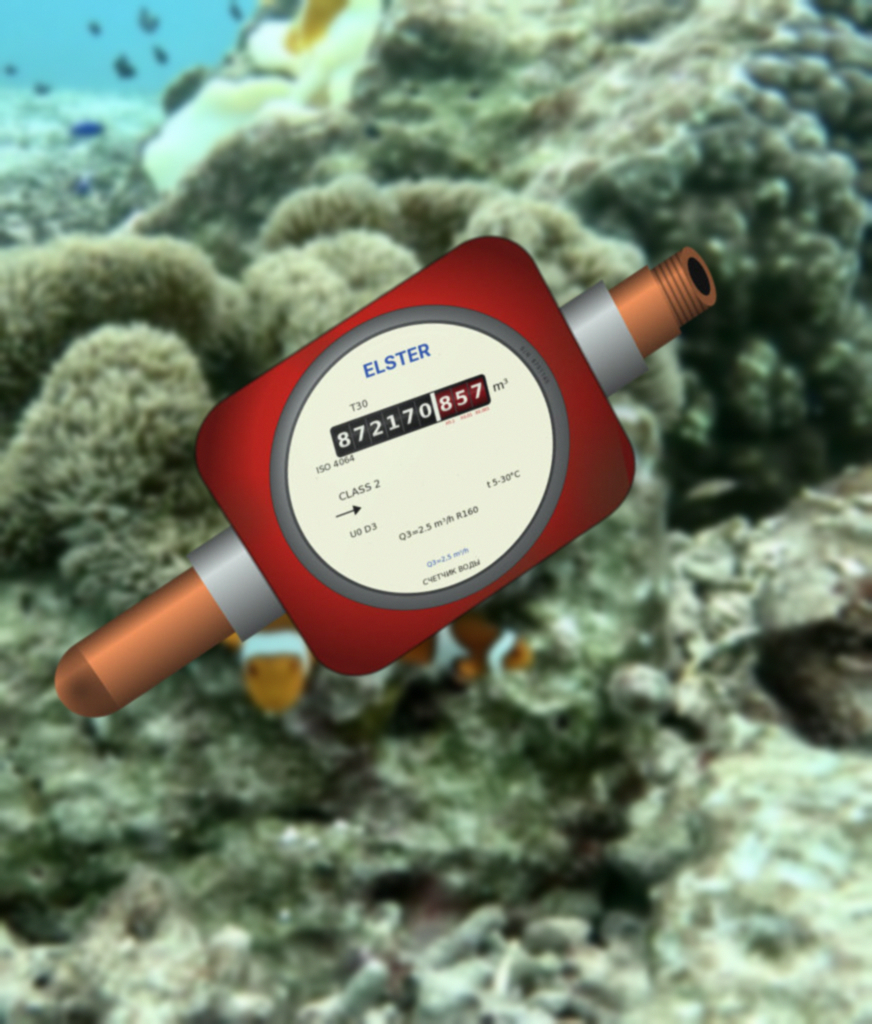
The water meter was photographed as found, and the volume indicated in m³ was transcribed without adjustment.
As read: 872170.857 m³
